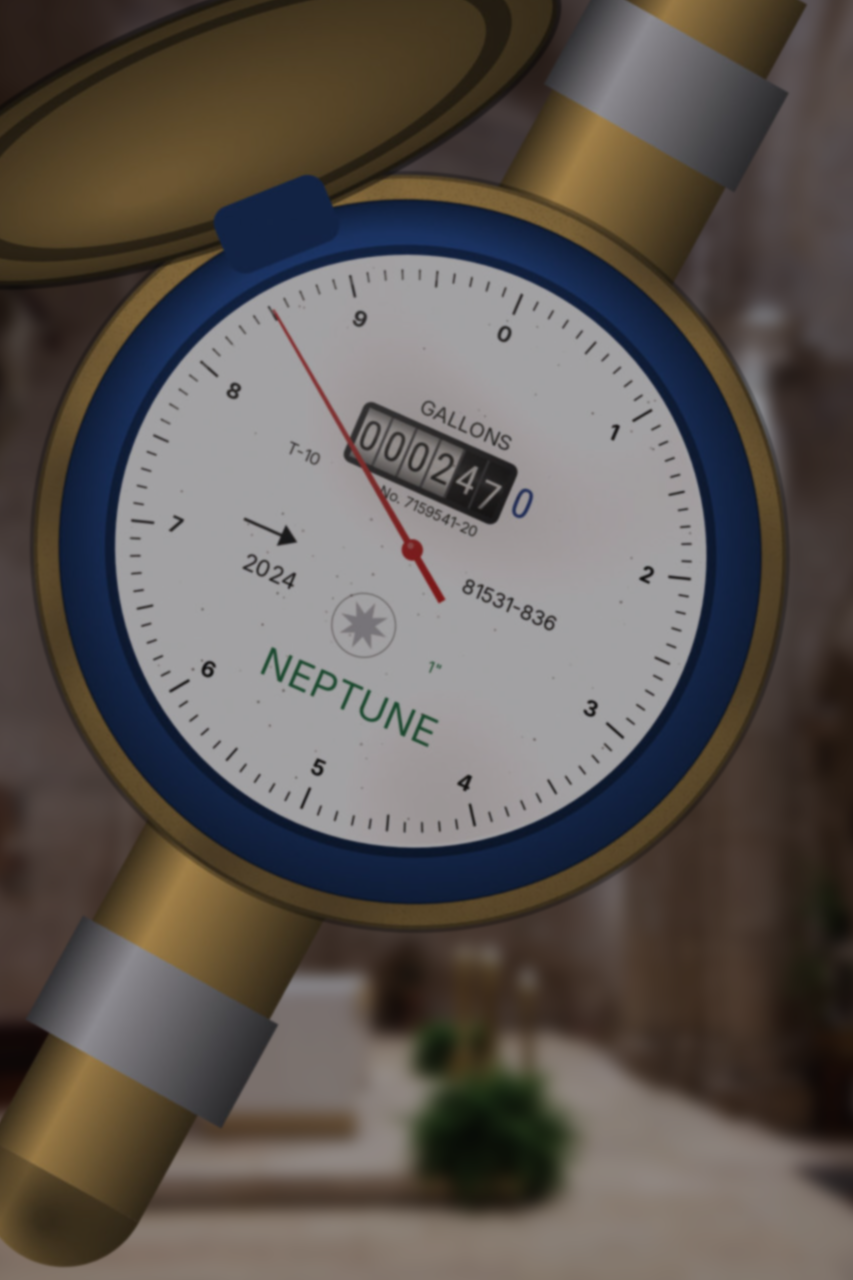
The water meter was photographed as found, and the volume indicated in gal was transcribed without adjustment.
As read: 2468.5 gal
